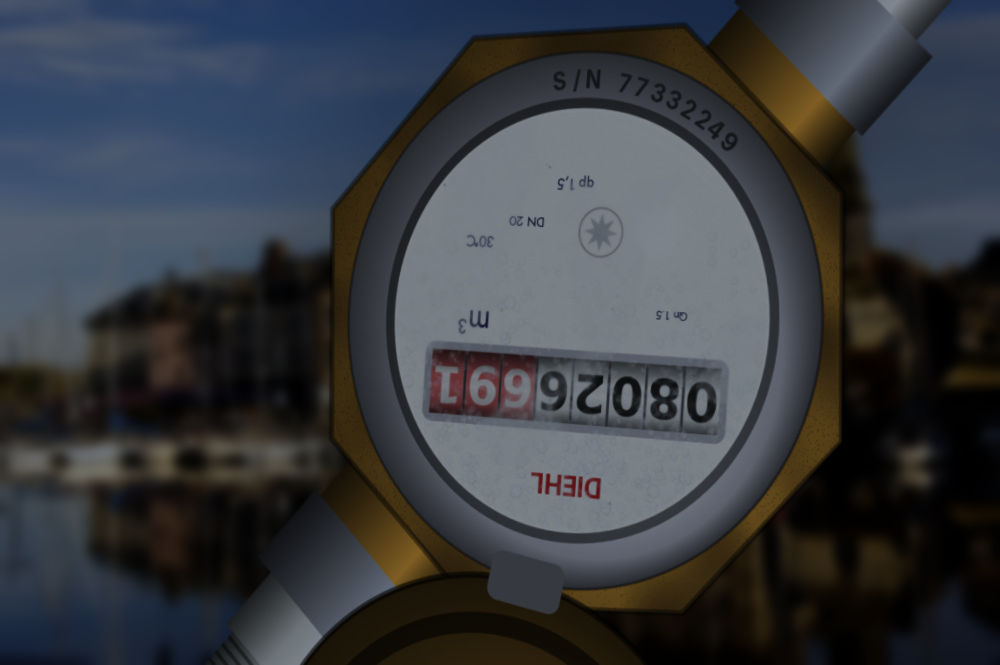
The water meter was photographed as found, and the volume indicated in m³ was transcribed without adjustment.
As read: 8026.691 m³
